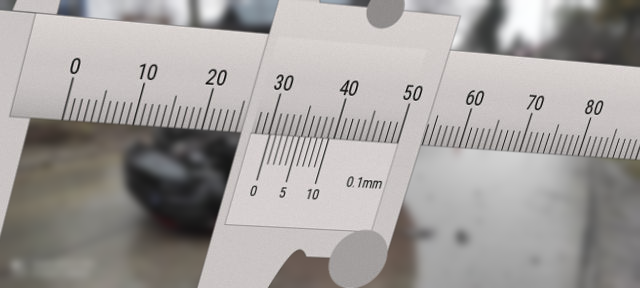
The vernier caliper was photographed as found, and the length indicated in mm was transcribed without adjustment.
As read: 30.2 mm
